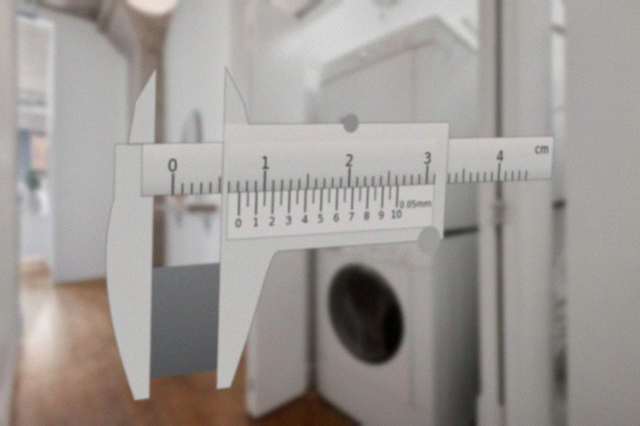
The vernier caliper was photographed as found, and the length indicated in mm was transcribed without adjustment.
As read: 7.2 mm
